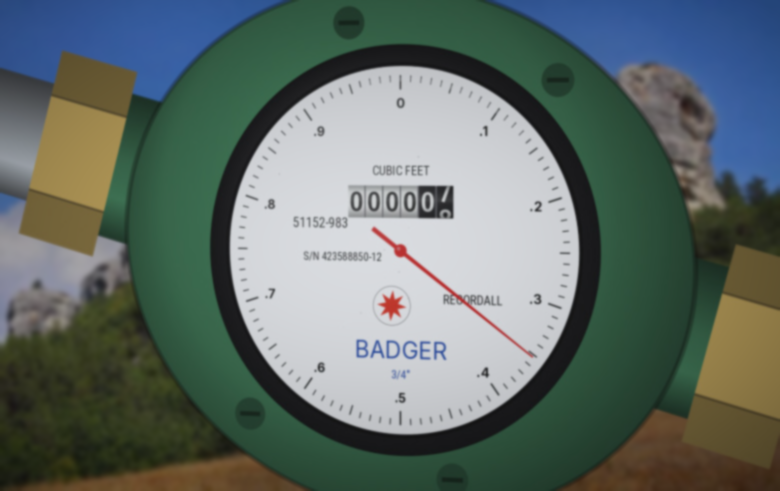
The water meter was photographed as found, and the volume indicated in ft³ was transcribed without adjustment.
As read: 7.35 ft³
